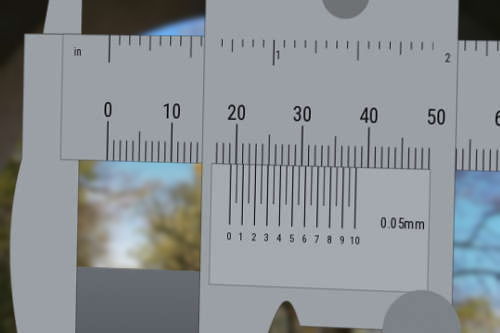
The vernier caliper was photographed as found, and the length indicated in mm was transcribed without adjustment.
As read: 19.2 mm
